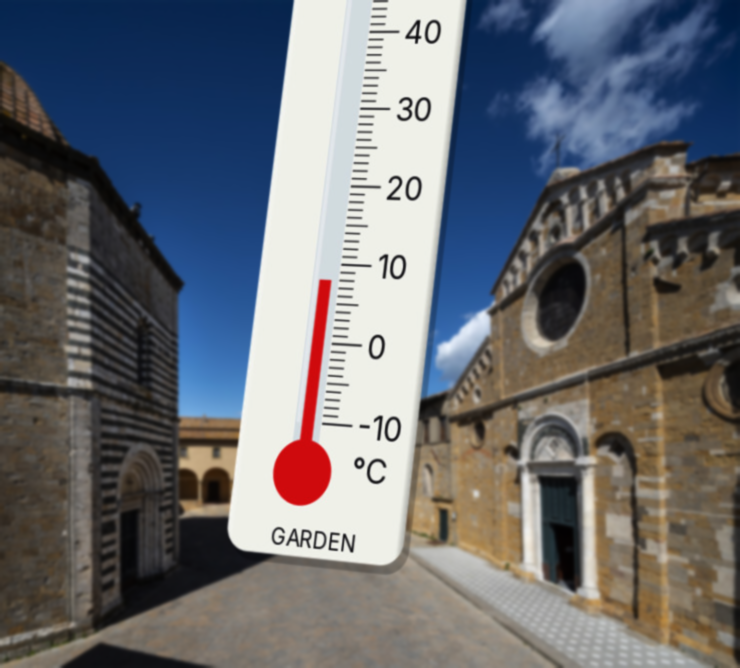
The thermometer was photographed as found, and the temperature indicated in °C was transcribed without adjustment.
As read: 8 °C
